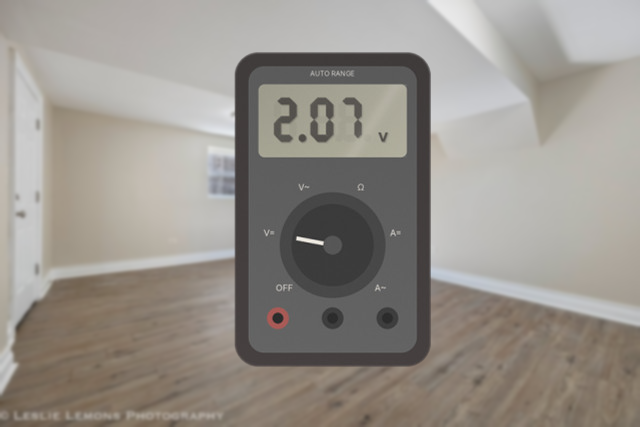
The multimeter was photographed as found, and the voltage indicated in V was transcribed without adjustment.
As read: 2.07 V
